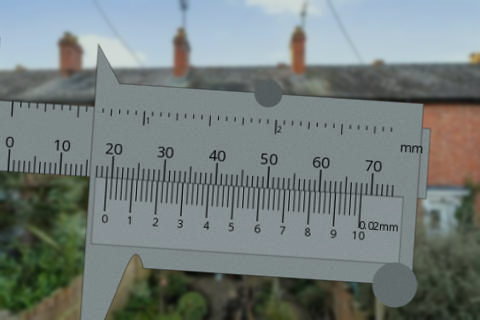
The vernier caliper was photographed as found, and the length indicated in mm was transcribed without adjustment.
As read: 19.0 mm
